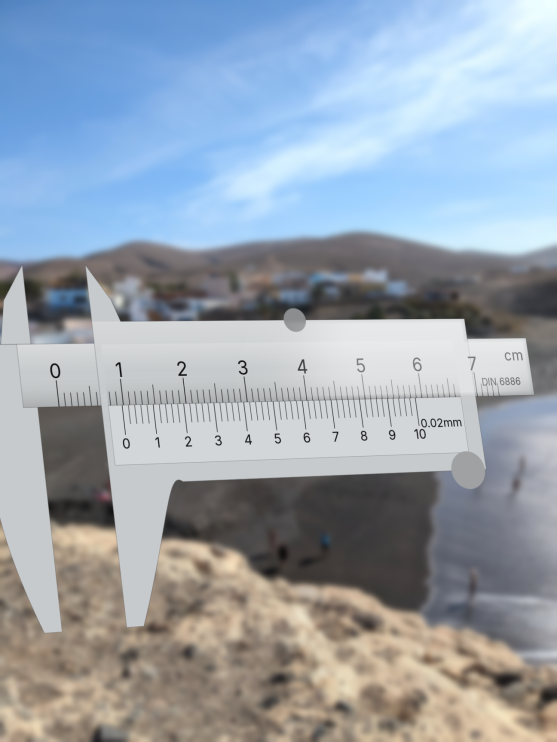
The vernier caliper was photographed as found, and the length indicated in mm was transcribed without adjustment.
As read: 9.8 mm
